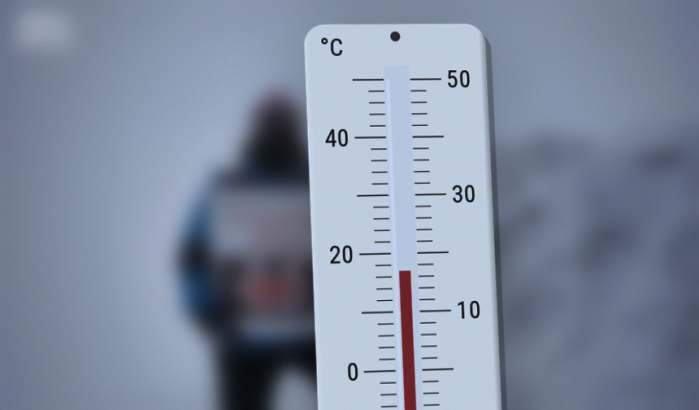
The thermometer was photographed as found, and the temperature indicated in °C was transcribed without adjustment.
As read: 17 °C
